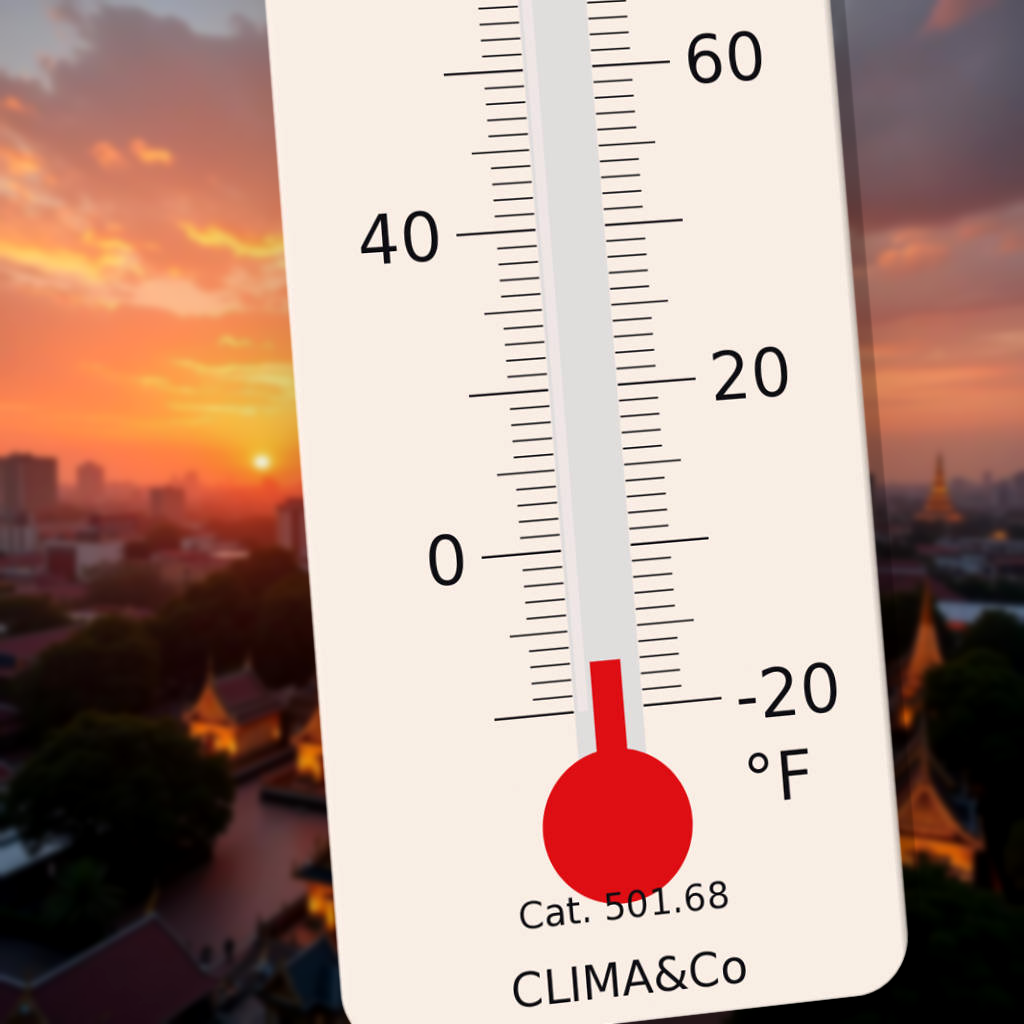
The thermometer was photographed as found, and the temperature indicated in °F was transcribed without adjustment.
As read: -14 °F
